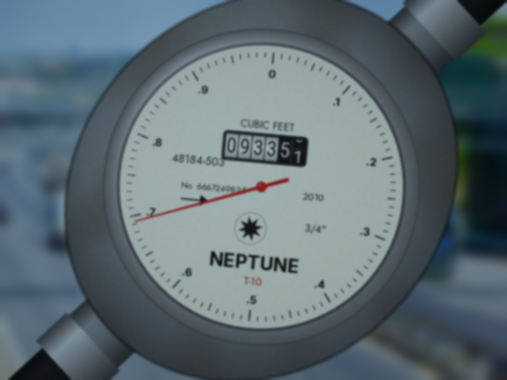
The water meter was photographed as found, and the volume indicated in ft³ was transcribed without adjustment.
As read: 93350.69 ft³
